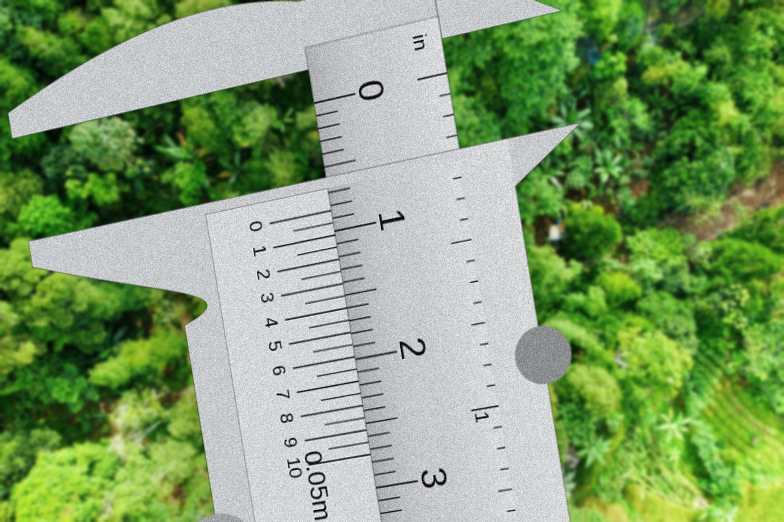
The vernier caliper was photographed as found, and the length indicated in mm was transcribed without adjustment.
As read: 8.4 mm
